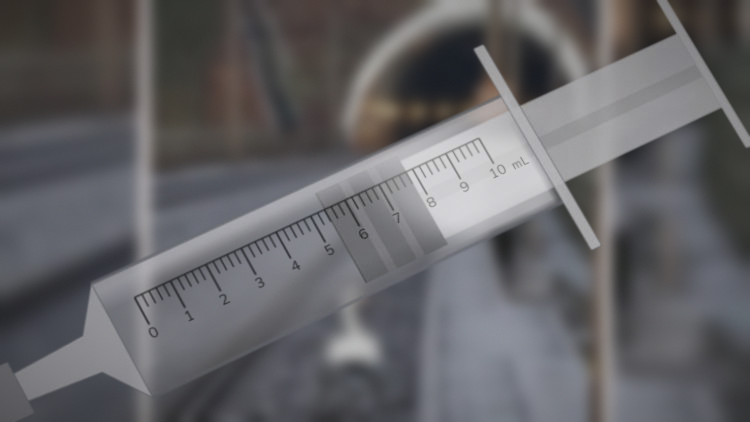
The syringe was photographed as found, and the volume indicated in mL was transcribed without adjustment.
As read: 5.4 mL
